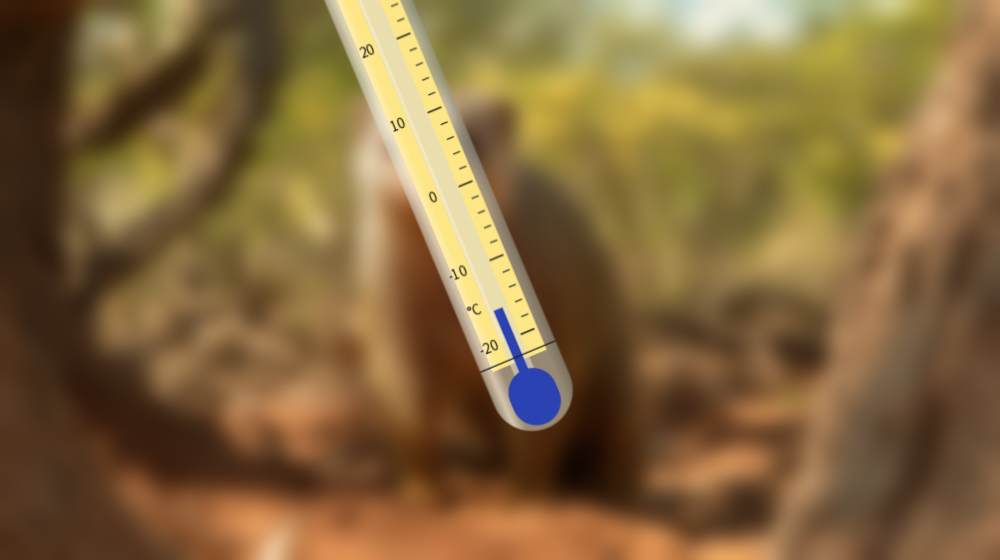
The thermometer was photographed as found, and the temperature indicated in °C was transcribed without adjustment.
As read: -16 °C
